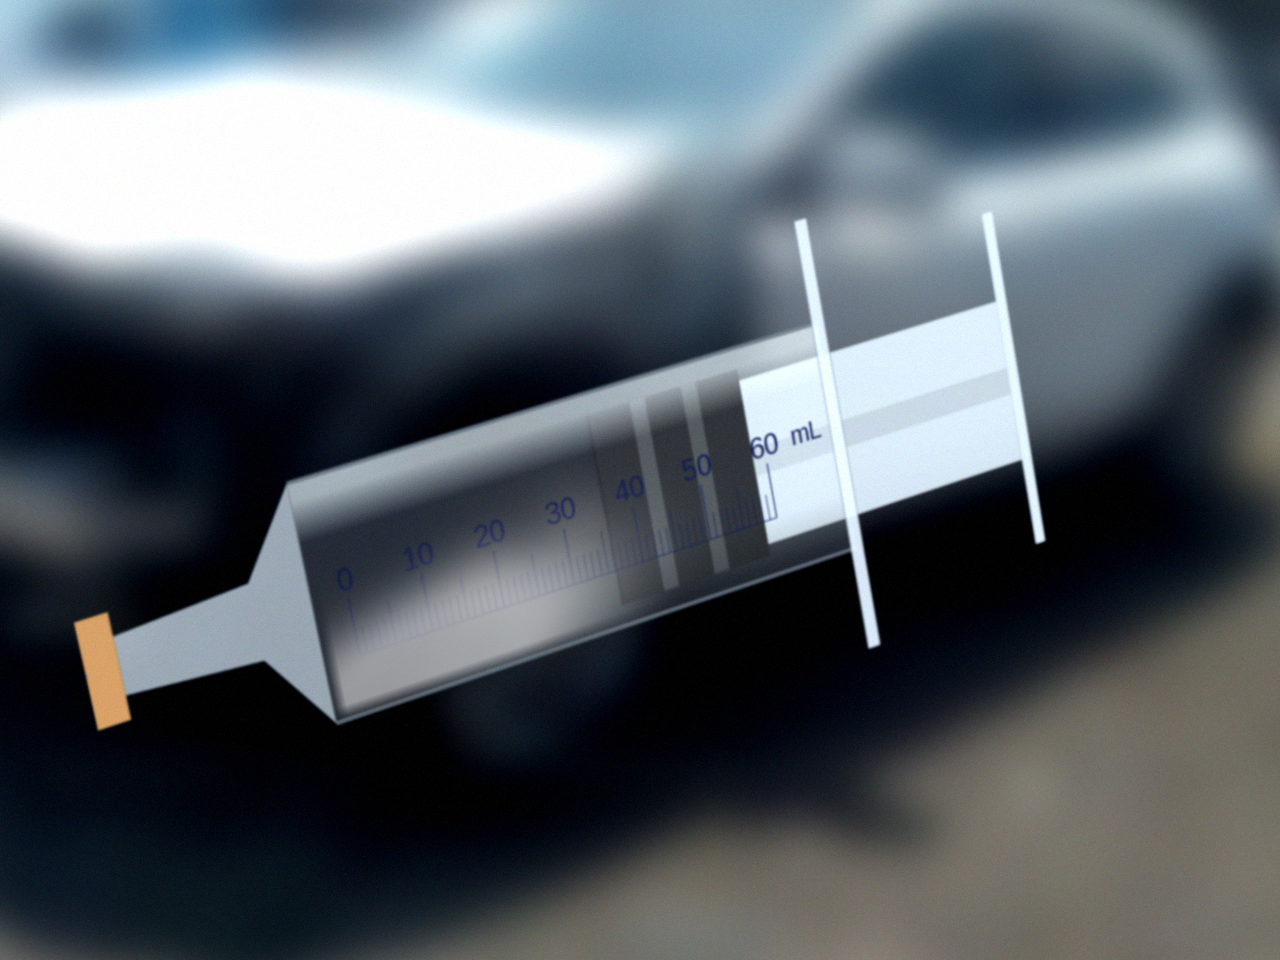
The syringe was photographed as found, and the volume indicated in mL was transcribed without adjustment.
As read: 36 mL
